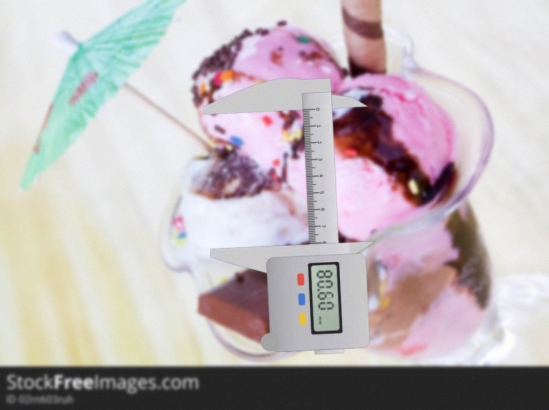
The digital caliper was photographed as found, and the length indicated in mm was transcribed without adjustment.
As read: 80.60 mm
